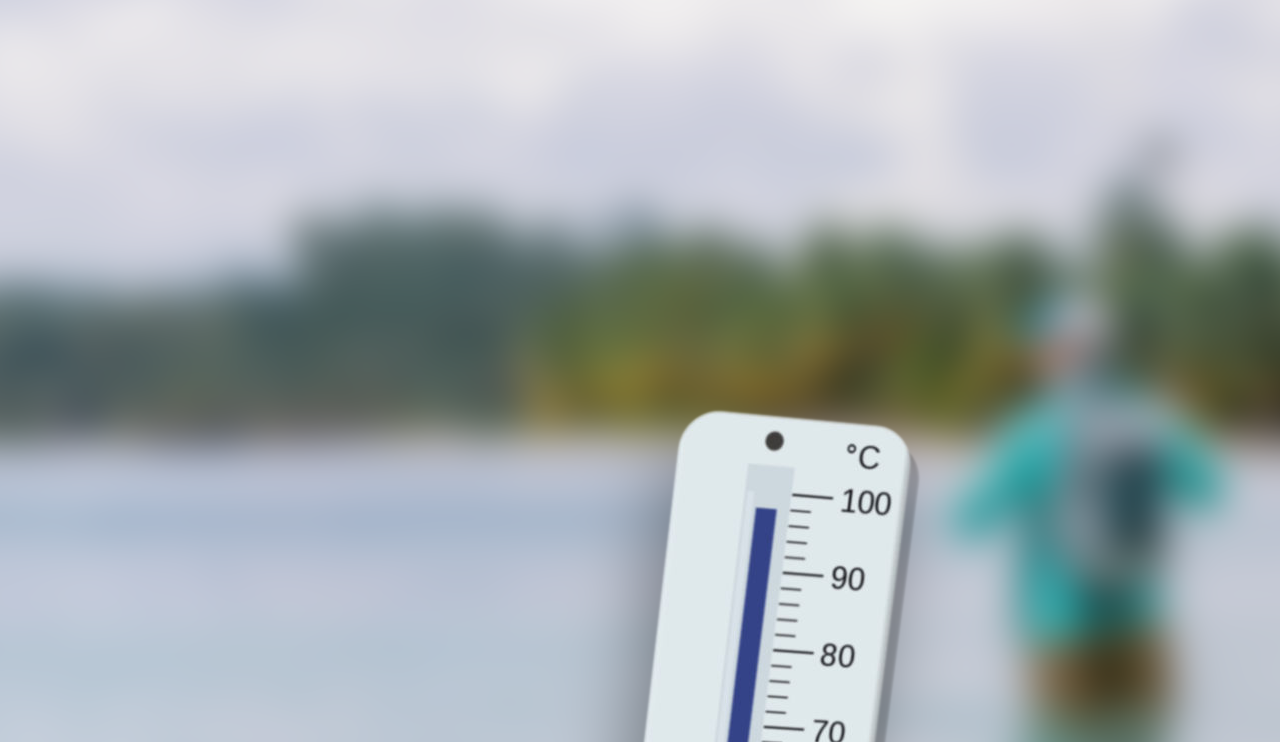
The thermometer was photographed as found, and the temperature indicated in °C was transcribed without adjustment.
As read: 98 °C
